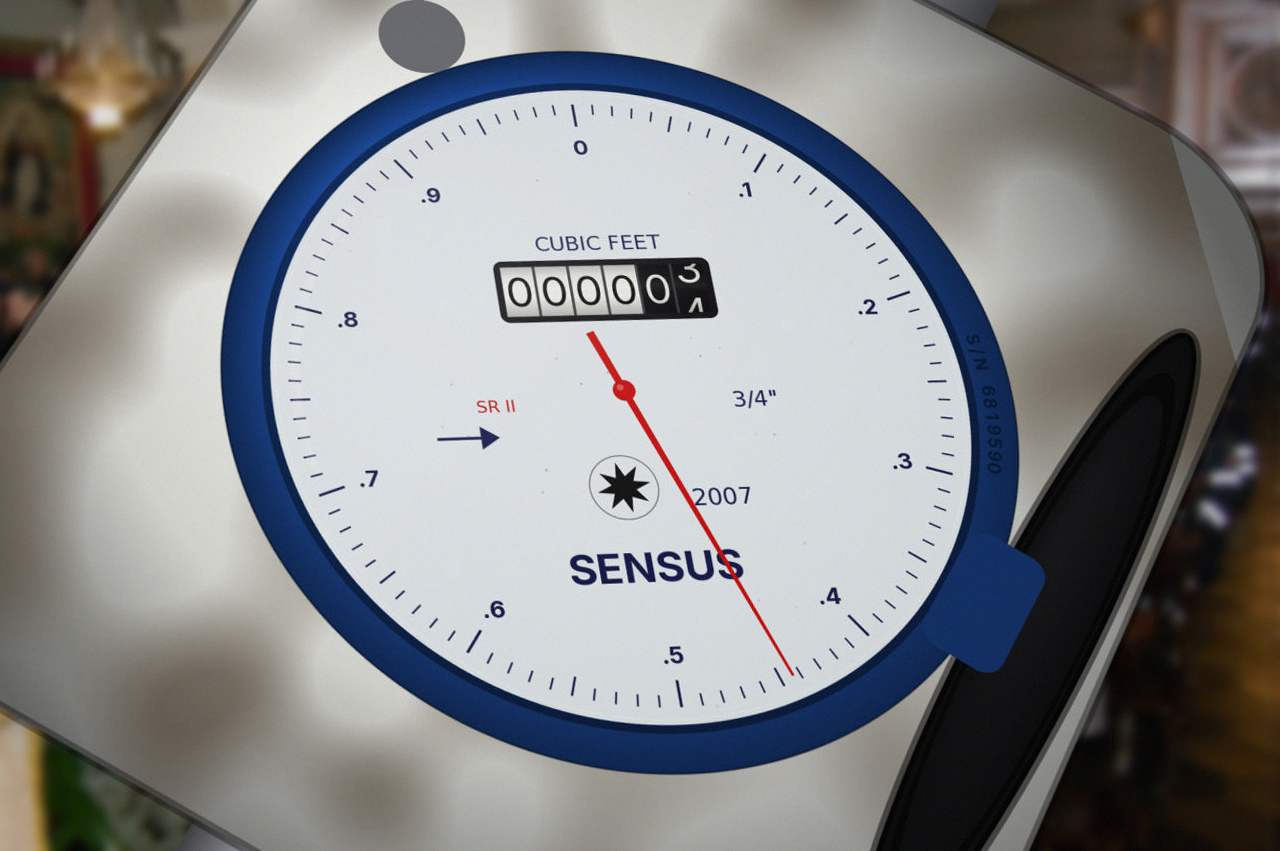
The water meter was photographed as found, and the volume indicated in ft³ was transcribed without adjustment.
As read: 3.44 ft³
